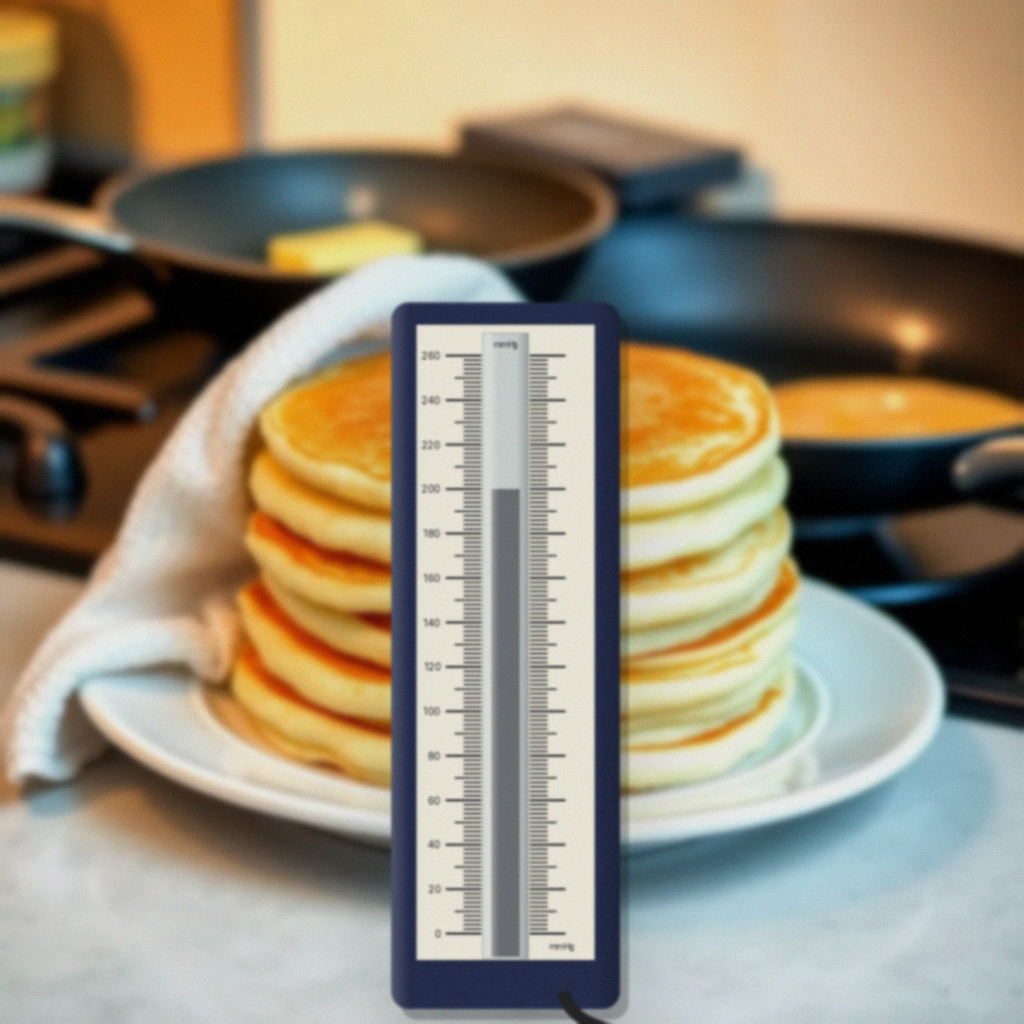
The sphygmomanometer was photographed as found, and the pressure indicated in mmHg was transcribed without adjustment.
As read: 200 mmHg
